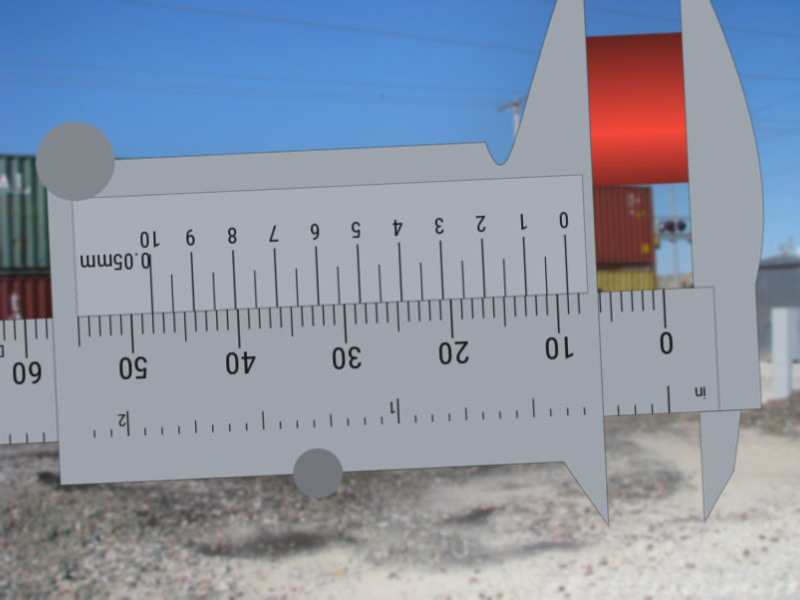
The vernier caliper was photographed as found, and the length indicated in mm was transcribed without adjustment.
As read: 9.0 mm
